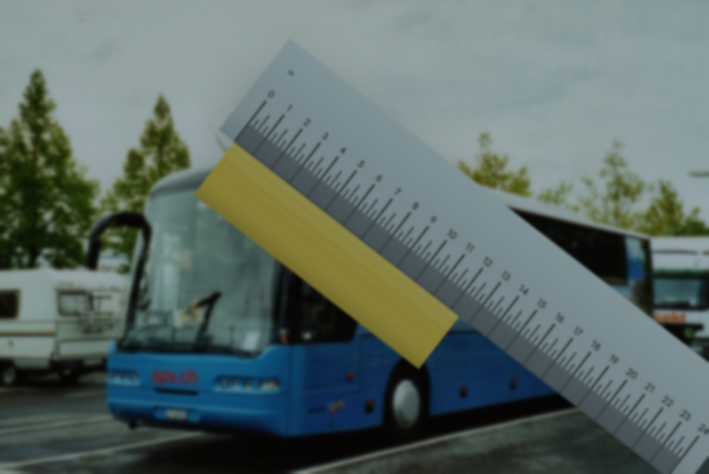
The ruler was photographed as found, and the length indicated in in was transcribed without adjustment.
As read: 12.5 in
